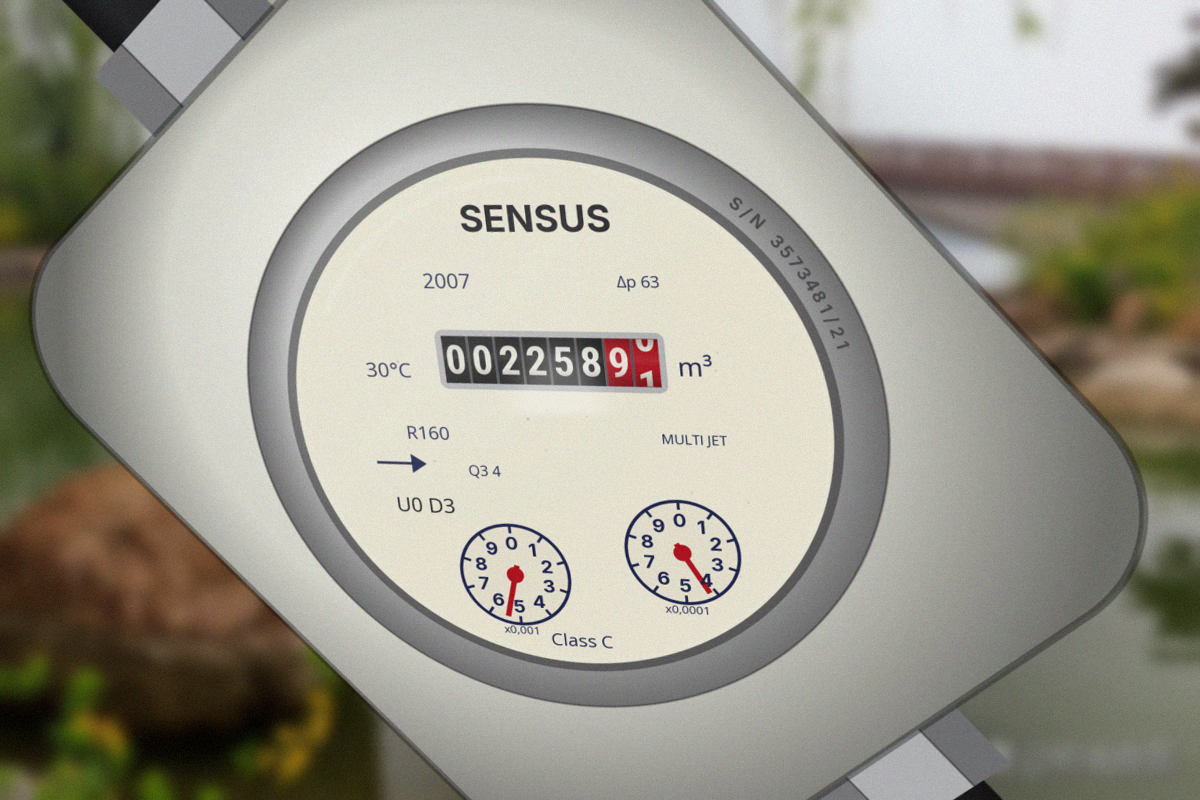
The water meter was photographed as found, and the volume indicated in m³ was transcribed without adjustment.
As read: 2258.9054 m³
